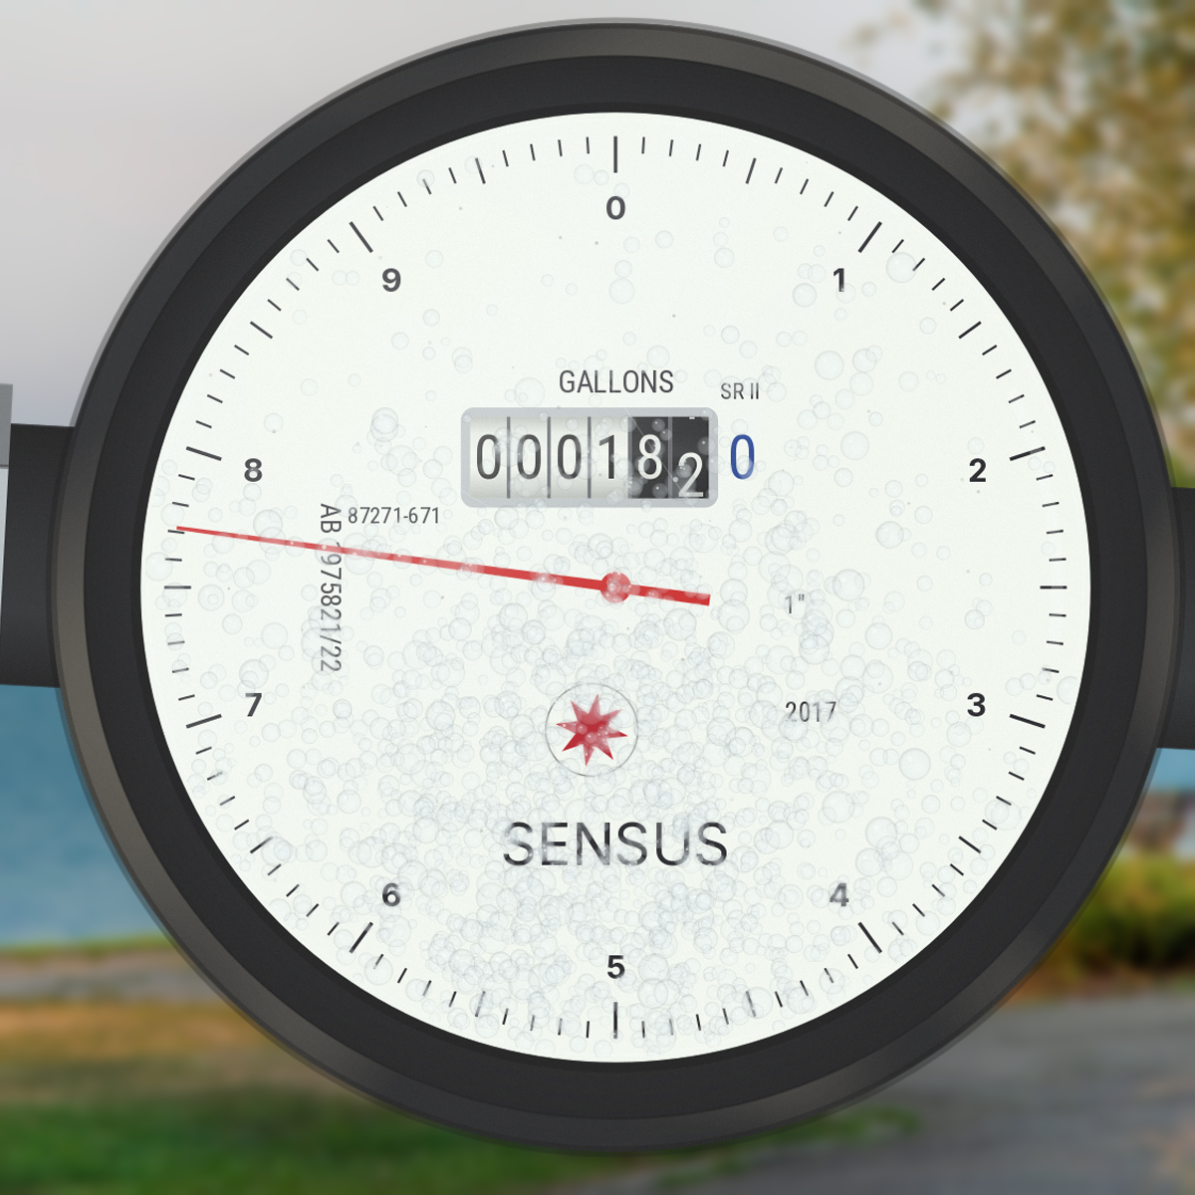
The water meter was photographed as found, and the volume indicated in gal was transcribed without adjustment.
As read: 1817.7 gal
